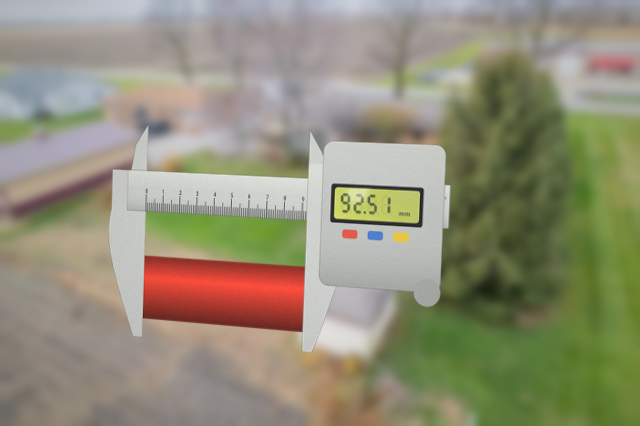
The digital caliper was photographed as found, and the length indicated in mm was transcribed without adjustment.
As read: 92.51 mm
